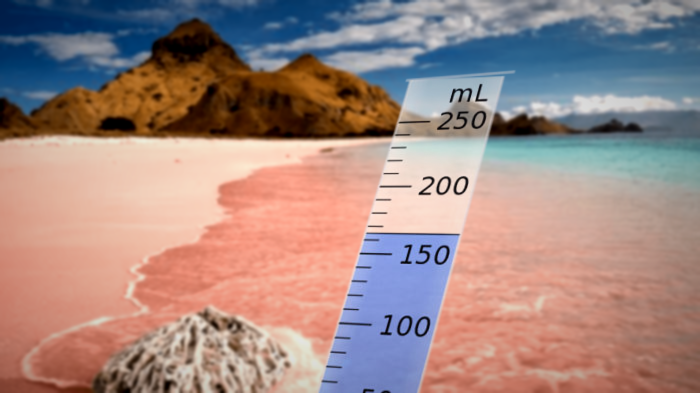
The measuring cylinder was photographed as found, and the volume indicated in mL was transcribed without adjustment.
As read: 165 mL
